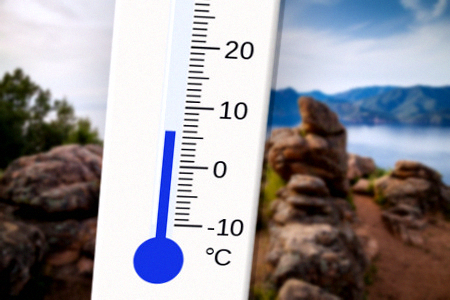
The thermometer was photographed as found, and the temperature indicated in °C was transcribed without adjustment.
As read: 6 °C
